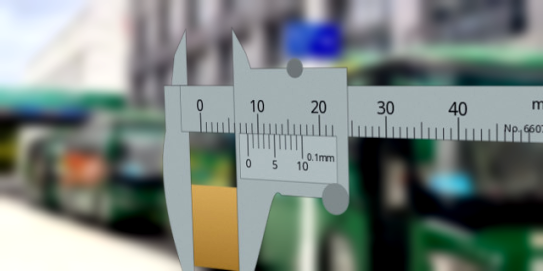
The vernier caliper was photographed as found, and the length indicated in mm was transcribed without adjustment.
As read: 8.2 mm
